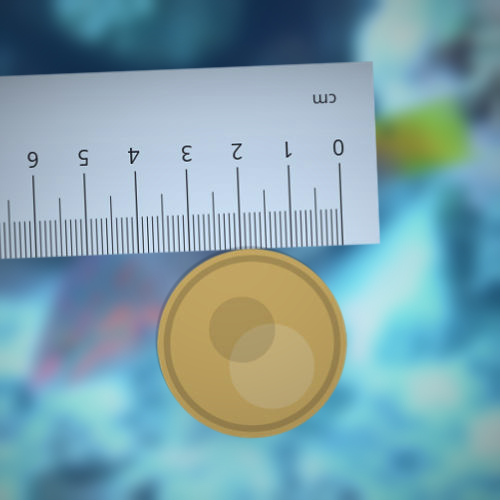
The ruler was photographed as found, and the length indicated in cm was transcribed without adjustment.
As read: 3.7 cm
